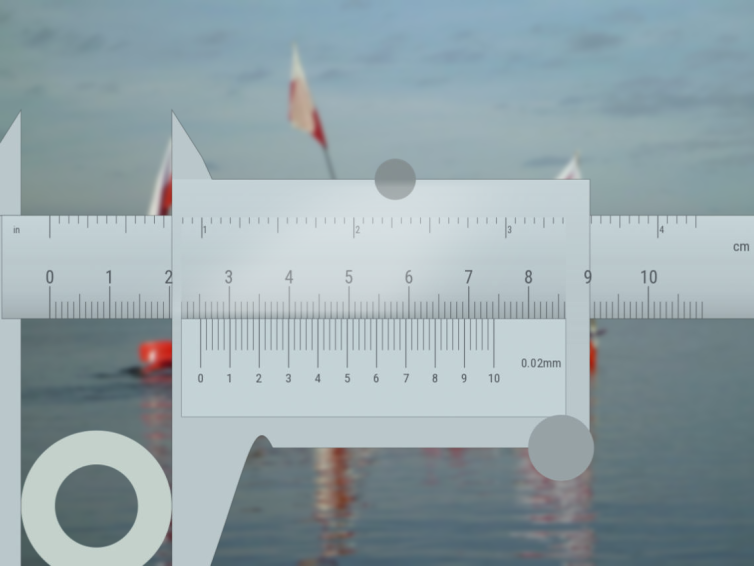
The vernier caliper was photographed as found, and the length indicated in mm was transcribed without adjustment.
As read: 25.2 mm
